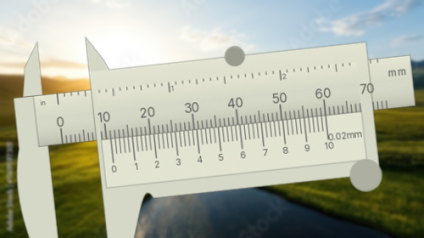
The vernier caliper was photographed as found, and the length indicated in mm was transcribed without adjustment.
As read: 11.0 mm
